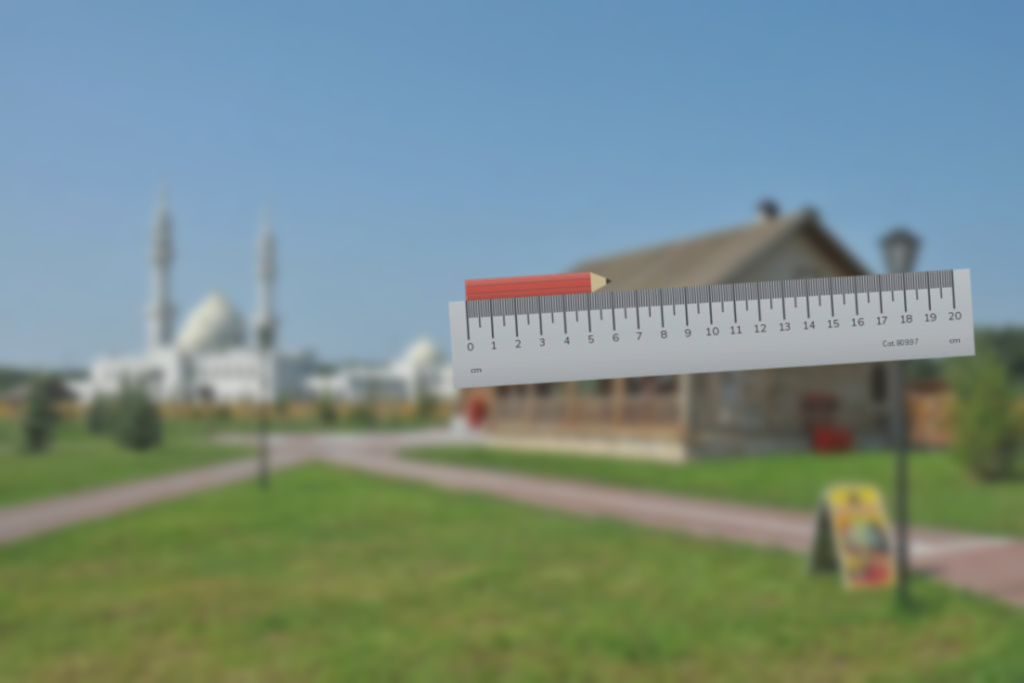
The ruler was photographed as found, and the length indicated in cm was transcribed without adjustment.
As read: 6 cm
